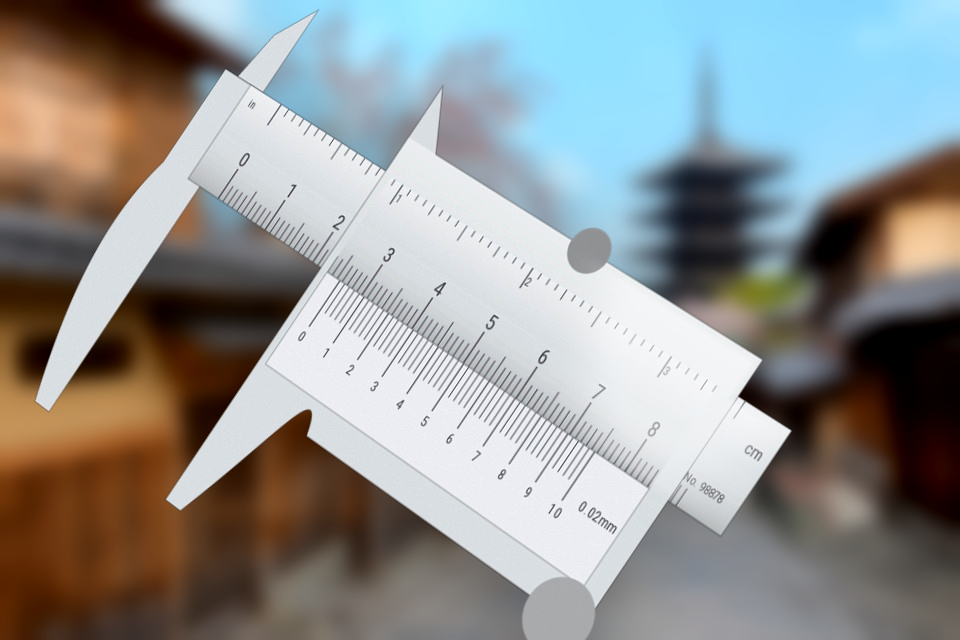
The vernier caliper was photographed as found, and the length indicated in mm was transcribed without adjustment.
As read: 25.6 mm
